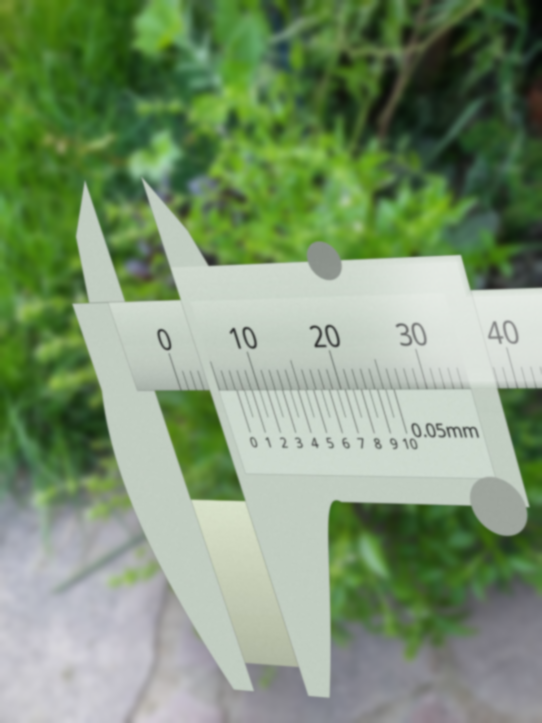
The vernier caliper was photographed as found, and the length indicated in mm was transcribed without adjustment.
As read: 7.2 mm
